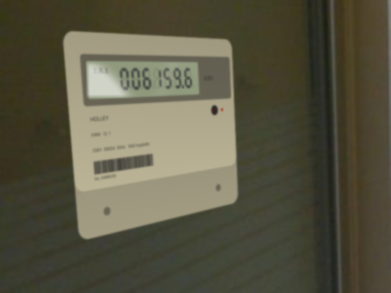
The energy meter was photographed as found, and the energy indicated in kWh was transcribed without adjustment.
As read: 6159.6 kWh
